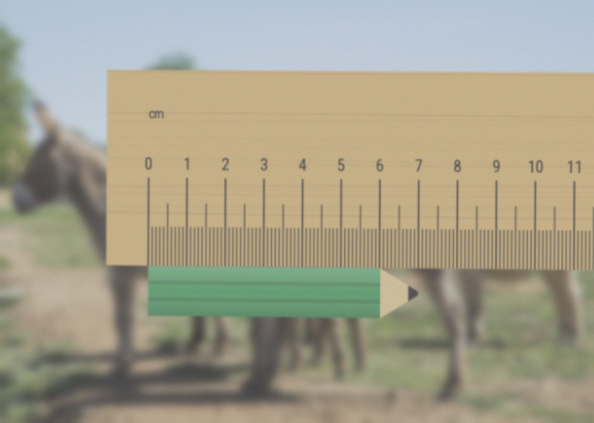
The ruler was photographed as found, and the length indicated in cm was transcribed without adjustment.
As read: 7 cm
